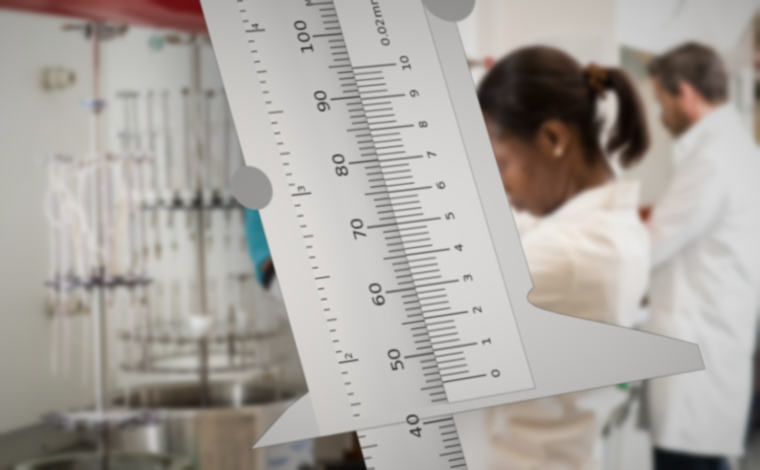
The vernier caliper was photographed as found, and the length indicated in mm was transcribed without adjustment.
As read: 45.5 mm
